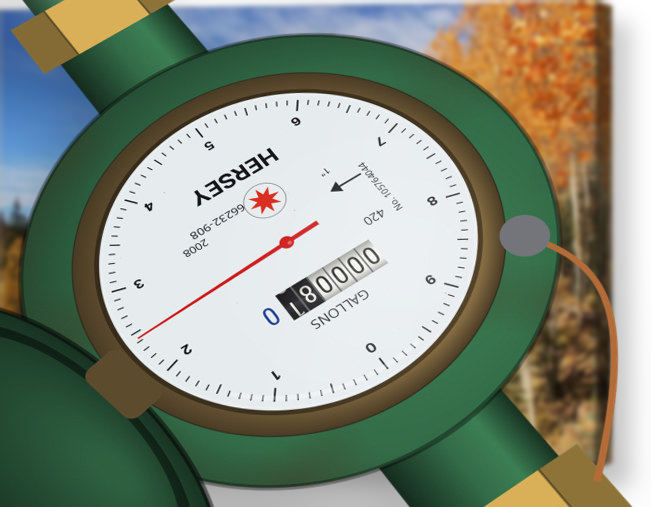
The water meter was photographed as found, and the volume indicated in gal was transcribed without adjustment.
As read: 812.4 gal
